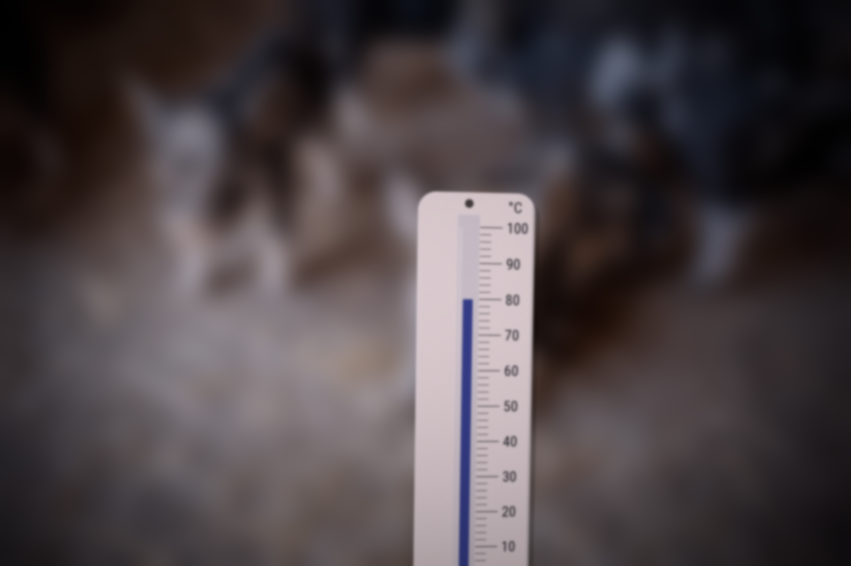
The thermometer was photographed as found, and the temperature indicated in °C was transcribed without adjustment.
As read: 80 °C
